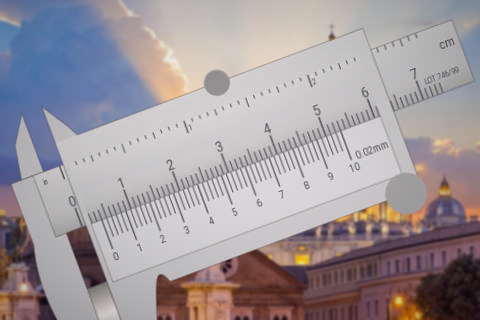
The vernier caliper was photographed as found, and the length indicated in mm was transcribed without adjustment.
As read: 4.0 mm
